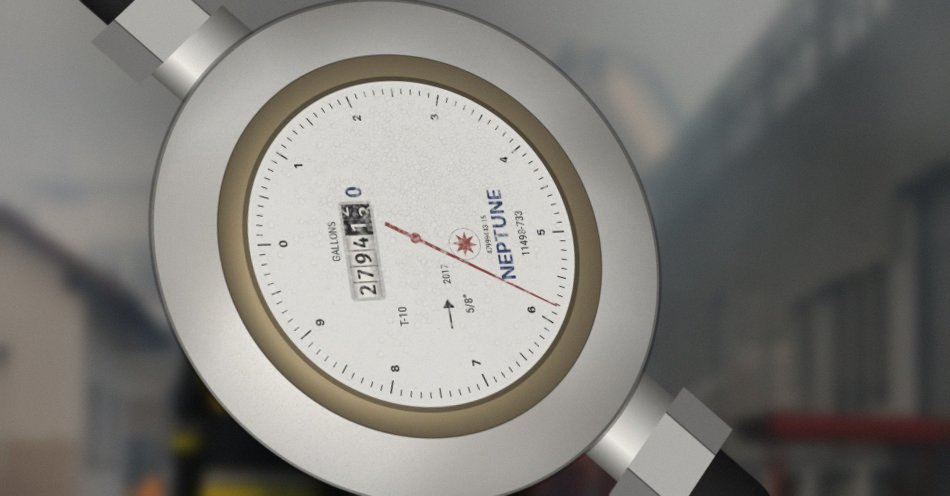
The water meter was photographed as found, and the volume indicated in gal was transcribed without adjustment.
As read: 2794125.8 gal
